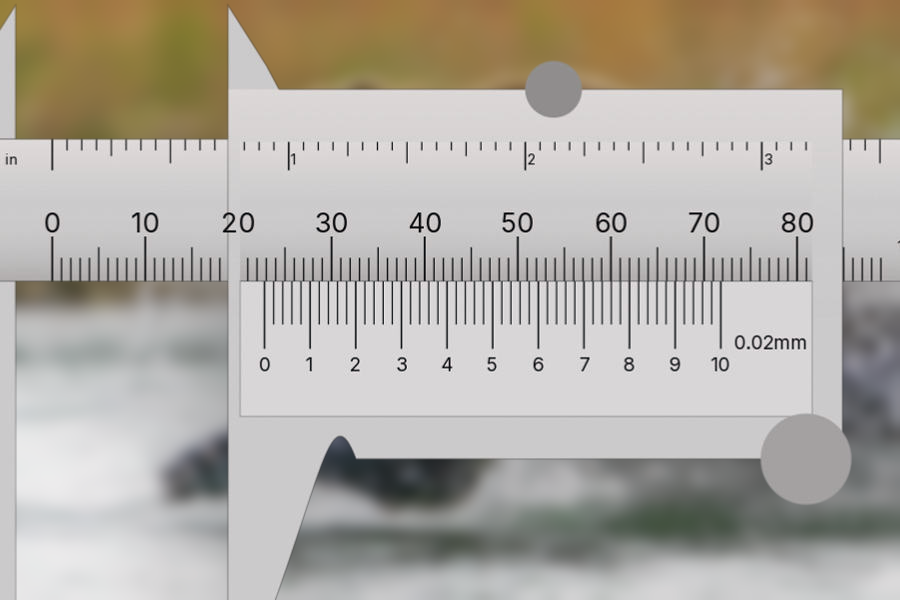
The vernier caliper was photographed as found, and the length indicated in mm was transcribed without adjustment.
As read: 22.8 mm
